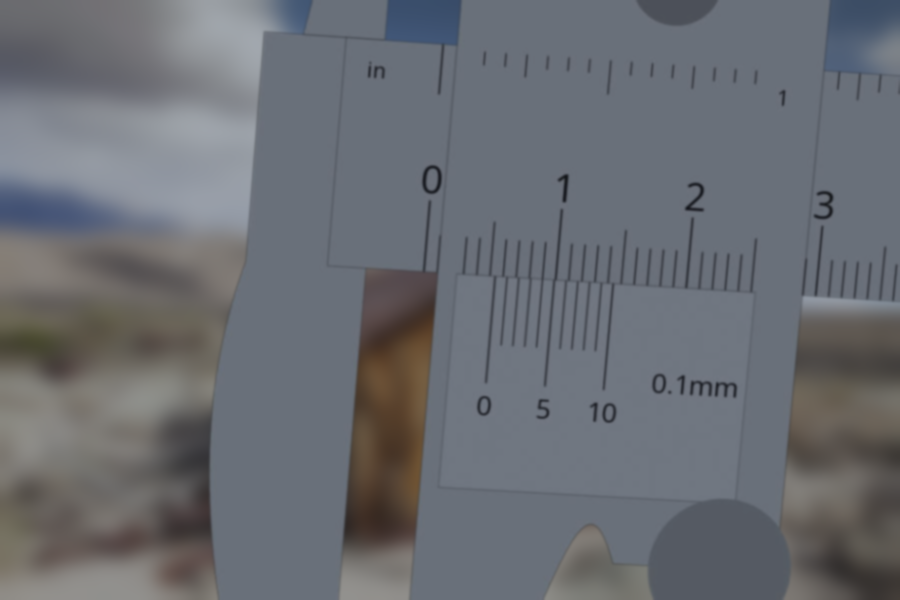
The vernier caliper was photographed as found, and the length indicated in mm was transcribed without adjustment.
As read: 5.4 mm
